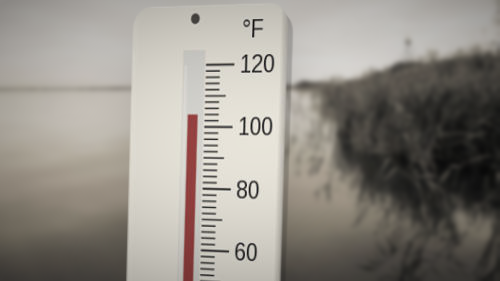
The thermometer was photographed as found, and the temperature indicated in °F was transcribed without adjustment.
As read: 104 °F
